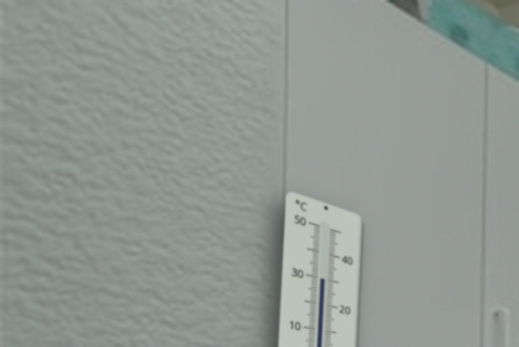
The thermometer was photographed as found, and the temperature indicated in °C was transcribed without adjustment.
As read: 30 °C
